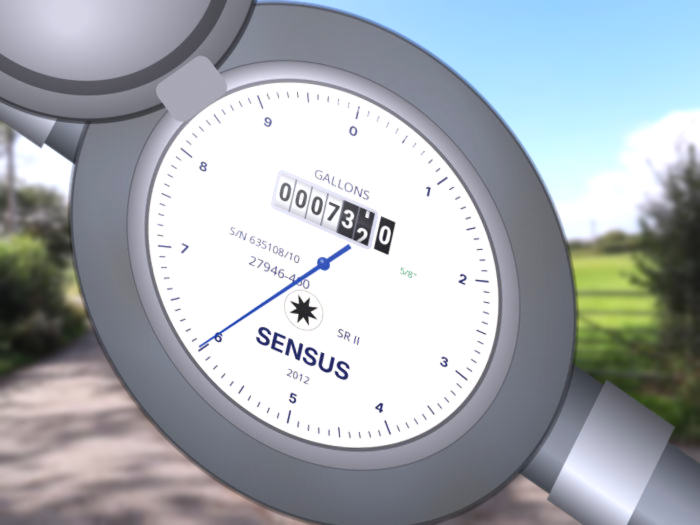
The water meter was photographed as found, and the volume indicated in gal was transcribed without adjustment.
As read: 7316.0 gal
